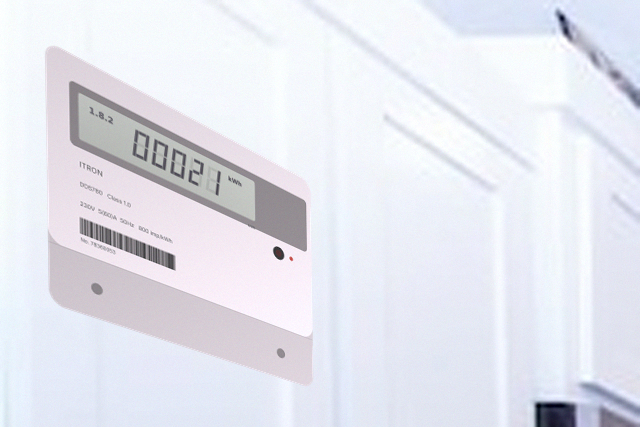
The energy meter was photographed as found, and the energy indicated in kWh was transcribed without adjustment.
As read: 21 kWh
